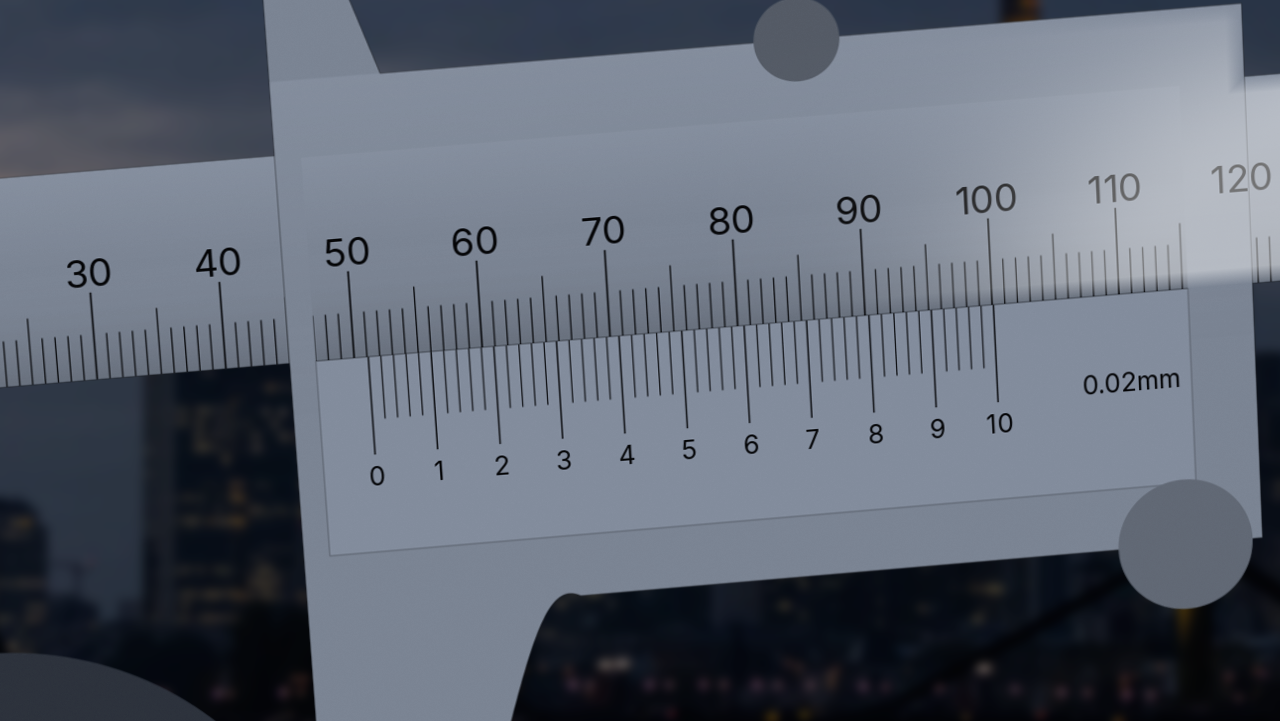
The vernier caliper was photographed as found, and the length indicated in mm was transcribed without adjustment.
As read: 51.1 mm
